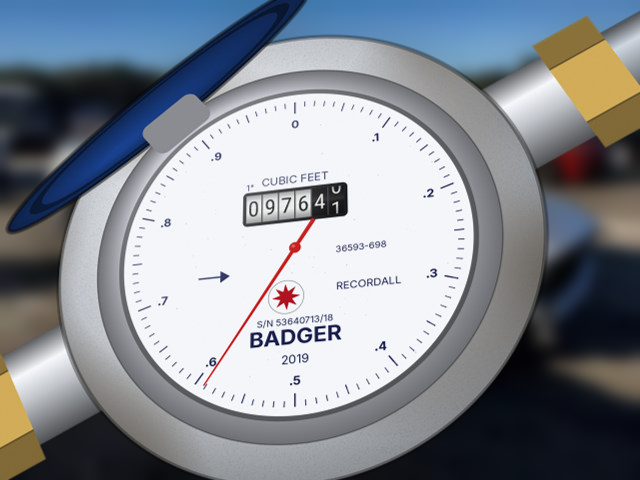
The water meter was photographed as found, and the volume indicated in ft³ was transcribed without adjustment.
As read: 97640.59 ft³
